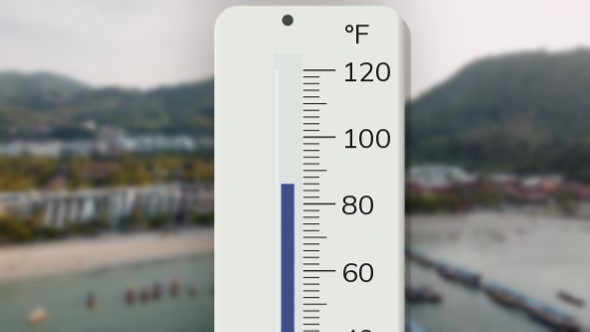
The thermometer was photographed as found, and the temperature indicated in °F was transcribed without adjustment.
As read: 86 °F
